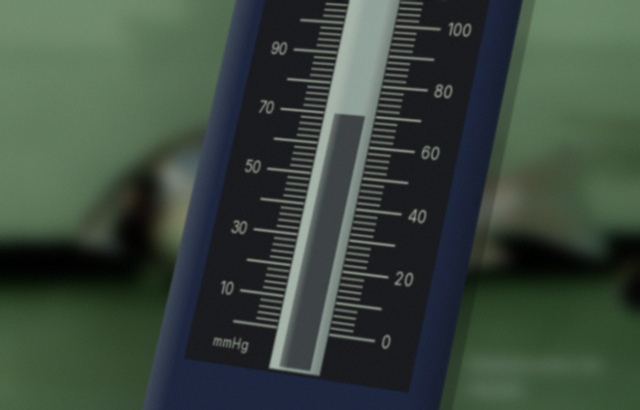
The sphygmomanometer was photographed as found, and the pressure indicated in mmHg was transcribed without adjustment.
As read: 70 mmHg
